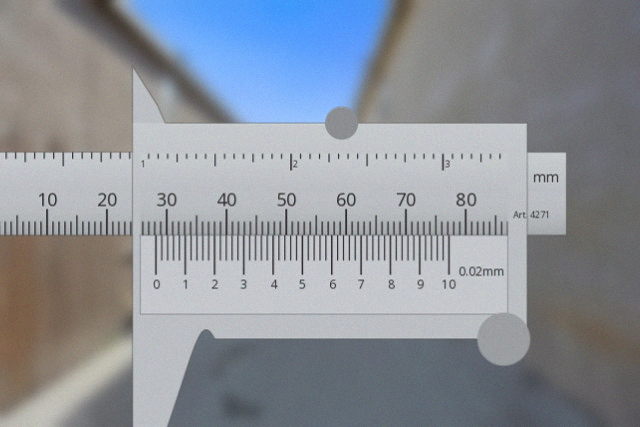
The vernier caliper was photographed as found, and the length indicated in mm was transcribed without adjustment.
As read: 28.2 mm
